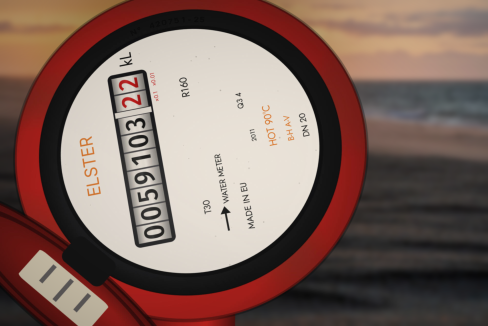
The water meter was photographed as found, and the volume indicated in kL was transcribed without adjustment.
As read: 59103.22 kL
